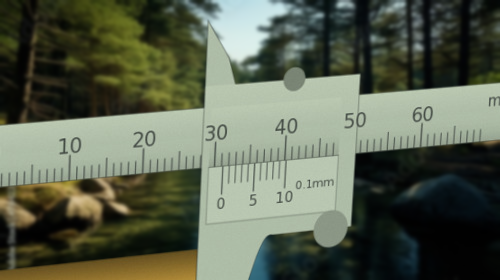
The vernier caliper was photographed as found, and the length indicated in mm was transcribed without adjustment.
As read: 31.2 mm
